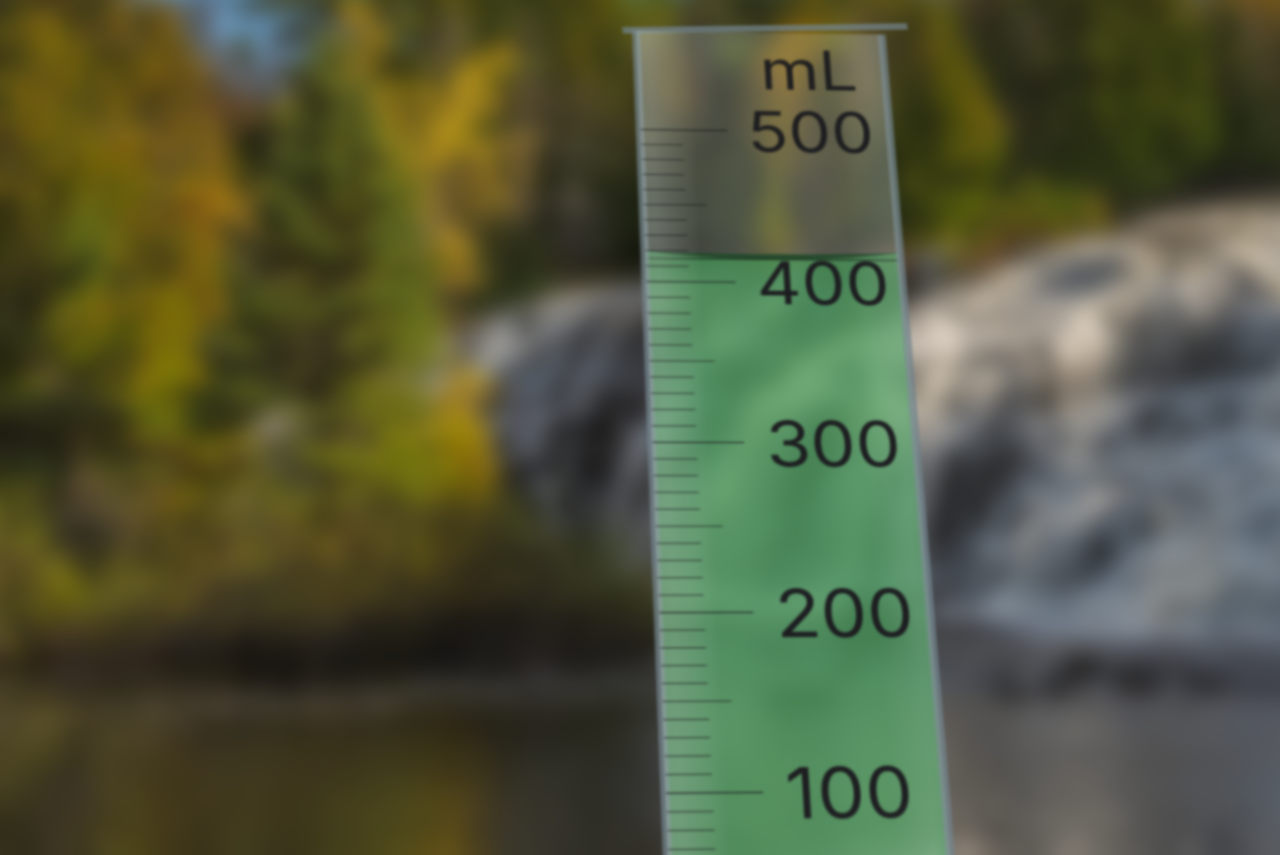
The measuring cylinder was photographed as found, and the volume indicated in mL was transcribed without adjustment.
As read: 415 mL
